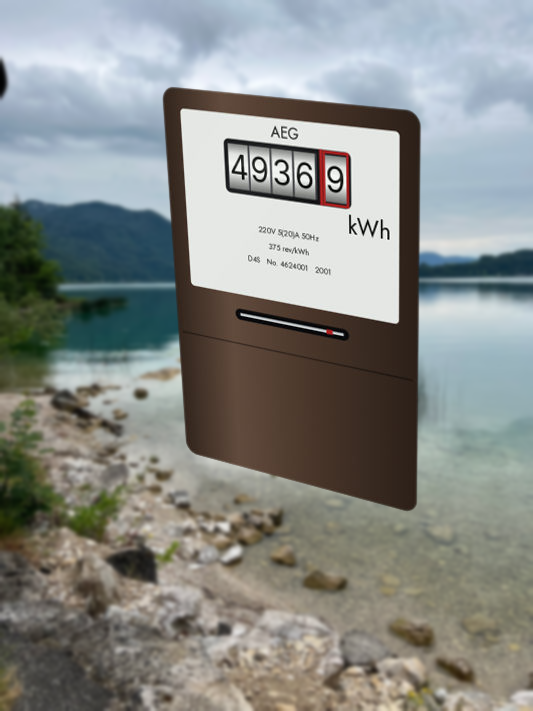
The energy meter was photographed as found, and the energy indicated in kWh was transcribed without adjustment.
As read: 4936.9 kWh
